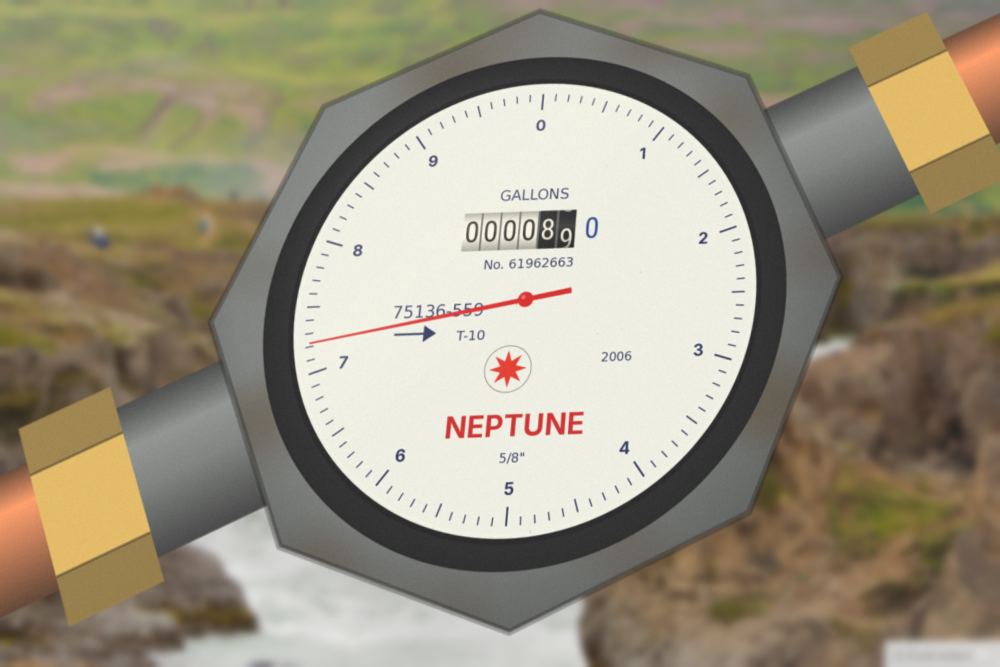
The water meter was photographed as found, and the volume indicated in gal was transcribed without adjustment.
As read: 887.2 gal
